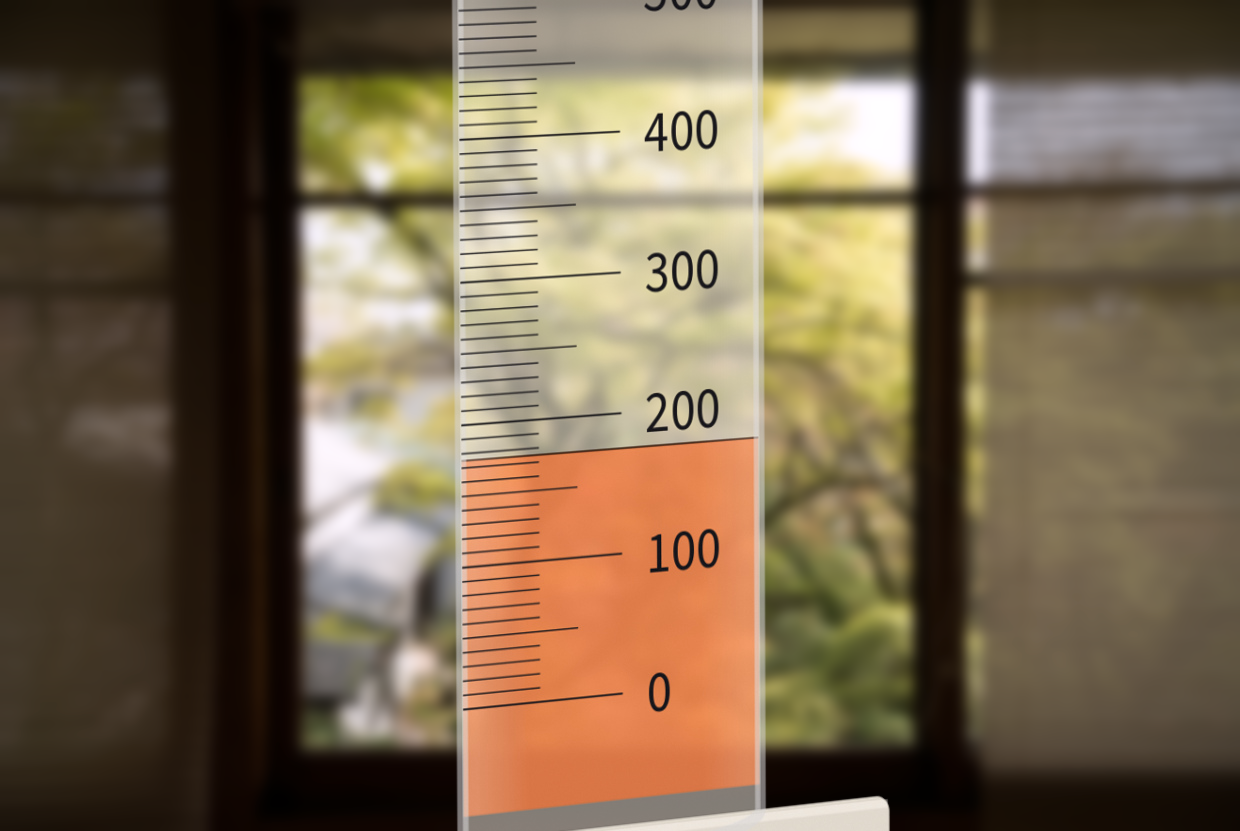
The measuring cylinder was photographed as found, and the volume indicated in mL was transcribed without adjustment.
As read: 175 mL
